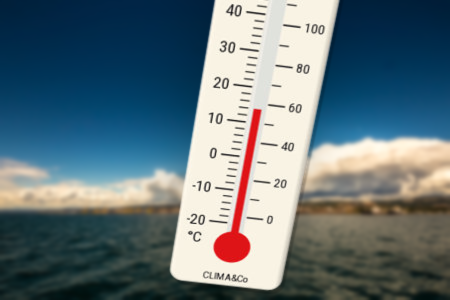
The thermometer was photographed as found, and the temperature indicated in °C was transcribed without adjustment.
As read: 14 °C
